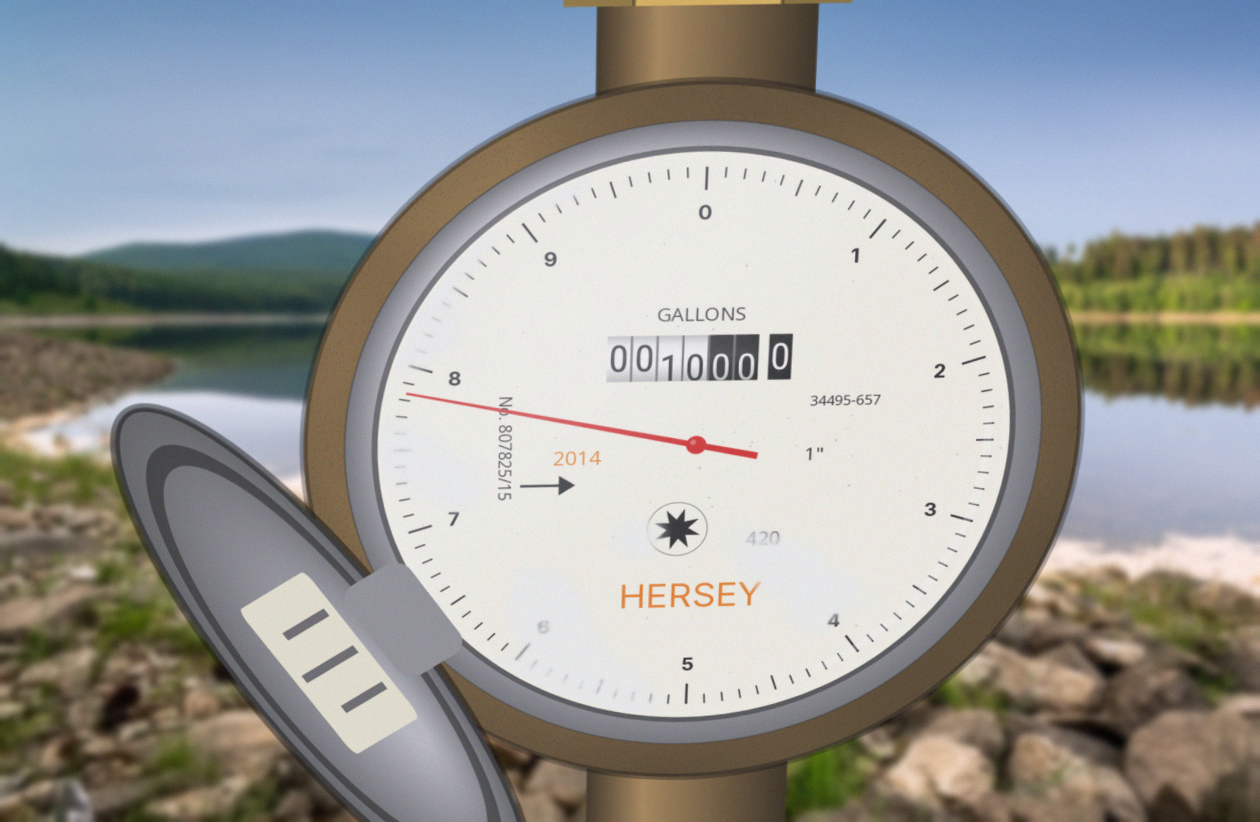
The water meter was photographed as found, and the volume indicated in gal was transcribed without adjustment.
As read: 9997.8 gal
